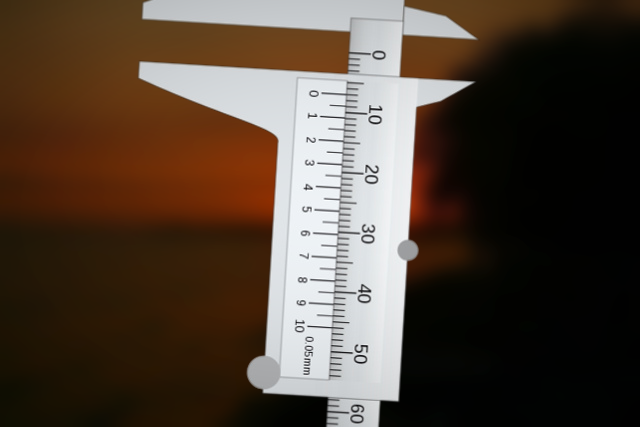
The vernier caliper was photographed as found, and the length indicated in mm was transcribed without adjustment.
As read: 7.0 mm
